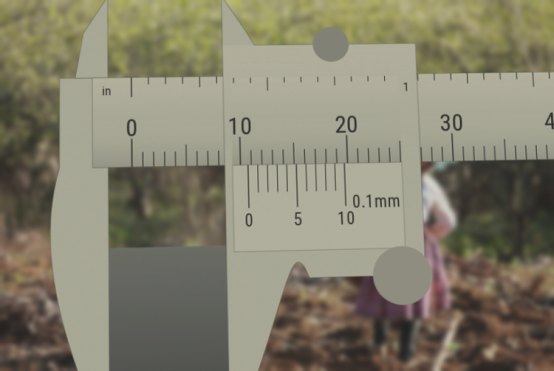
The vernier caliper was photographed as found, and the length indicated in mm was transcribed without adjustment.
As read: 10.7 mm
